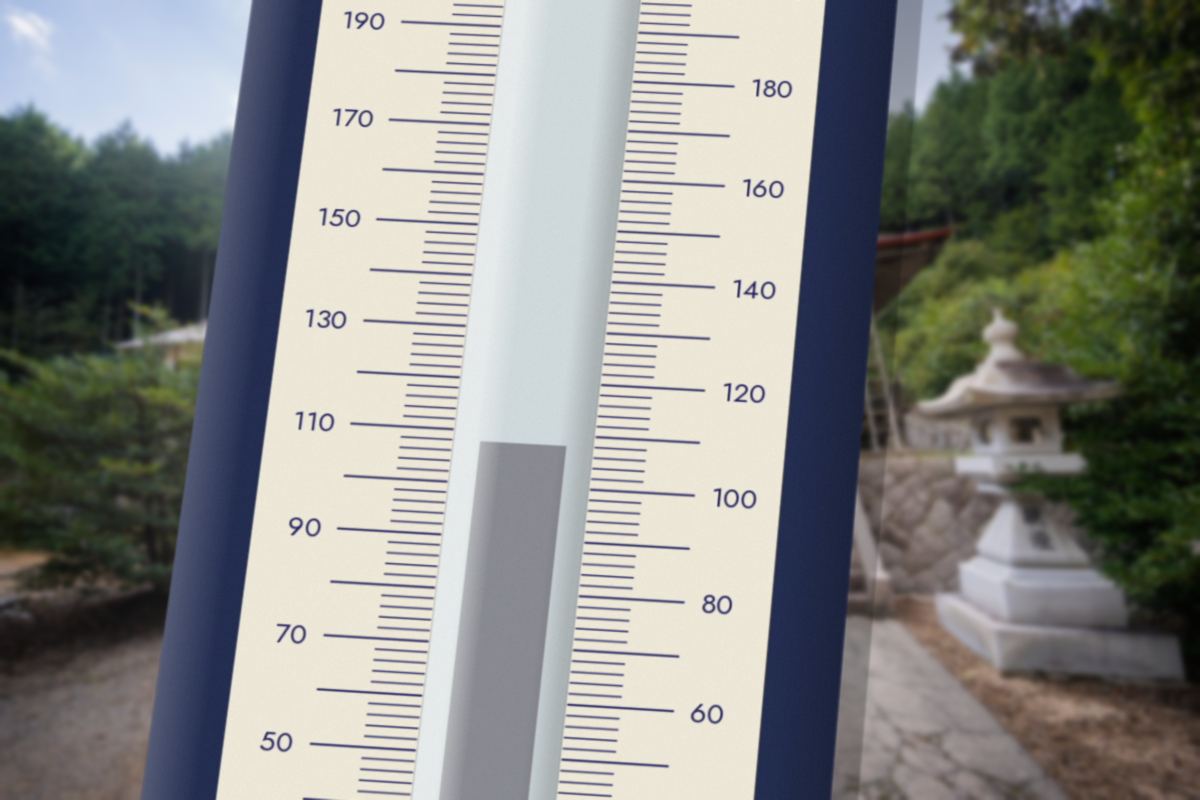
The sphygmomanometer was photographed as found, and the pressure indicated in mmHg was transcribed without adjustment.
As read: 108 mmHg
